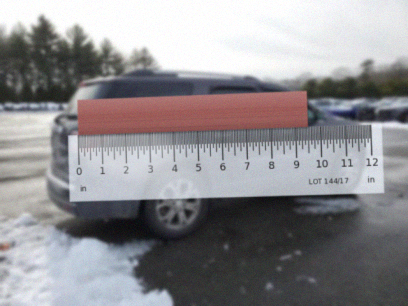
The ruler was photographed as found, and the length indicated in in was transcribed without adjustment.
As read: 9.5 in
